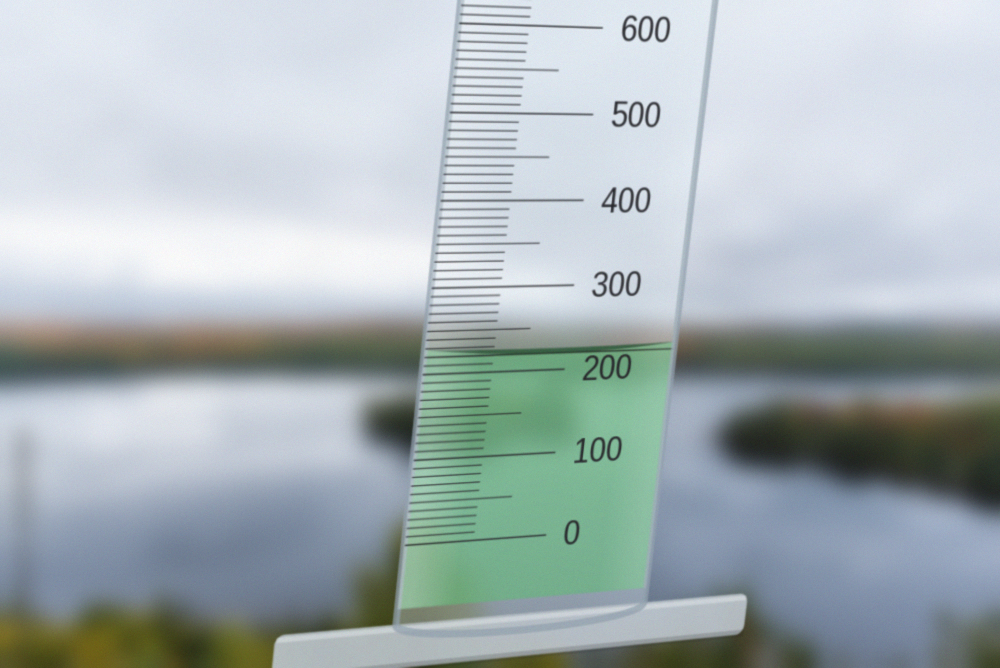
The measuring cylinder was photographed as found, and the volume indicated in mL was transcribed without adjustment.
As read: 220 mL
